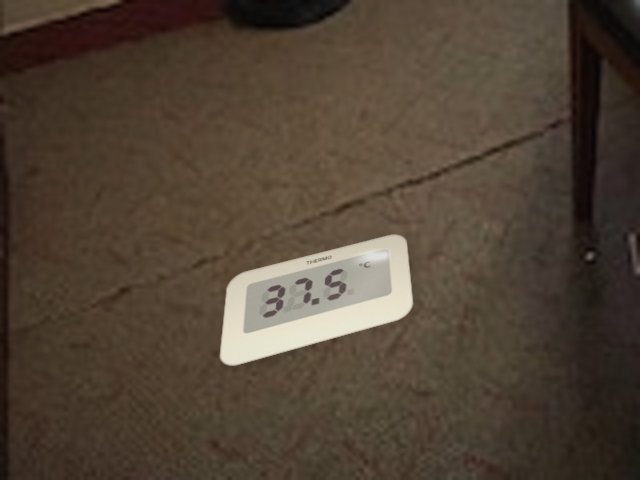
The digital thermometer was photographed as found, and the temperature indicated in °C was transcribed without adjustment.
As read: 37.5 °C
